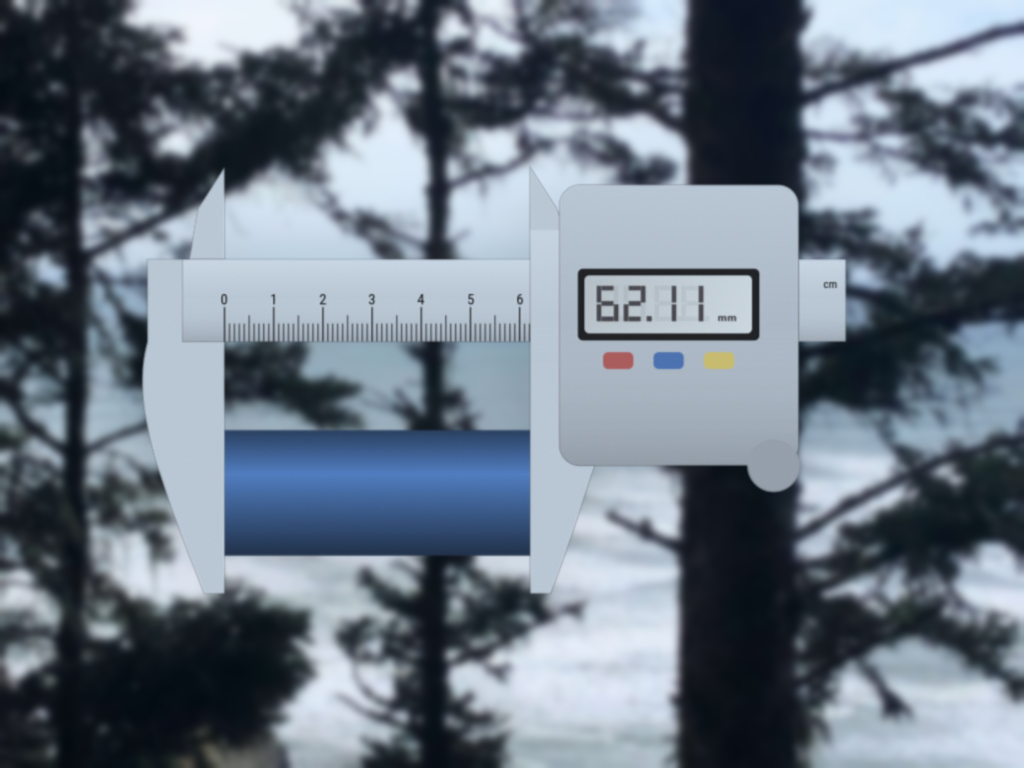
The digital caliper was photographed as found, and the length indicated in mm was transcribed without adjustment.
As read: 62.11 mm
